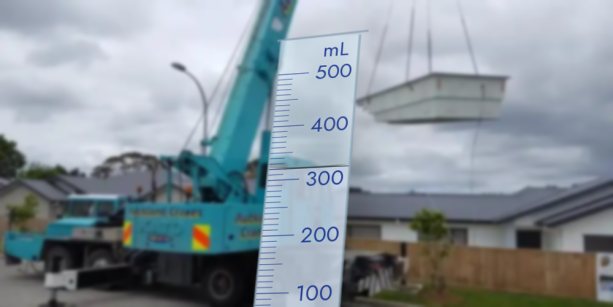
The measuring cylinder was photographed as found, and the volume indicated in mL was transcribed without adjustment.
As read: 320 mL
